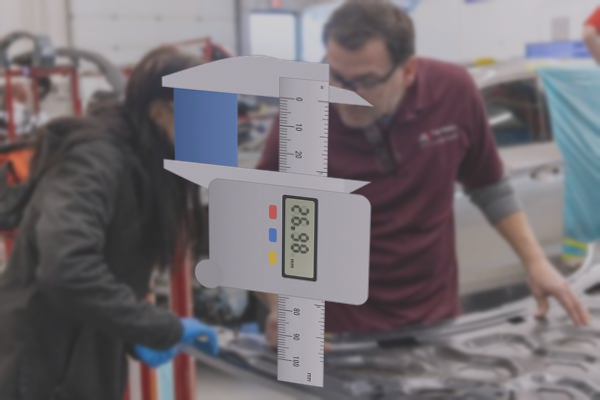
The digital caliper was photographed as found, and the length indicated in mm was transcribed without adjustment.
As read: 26.98 mm
